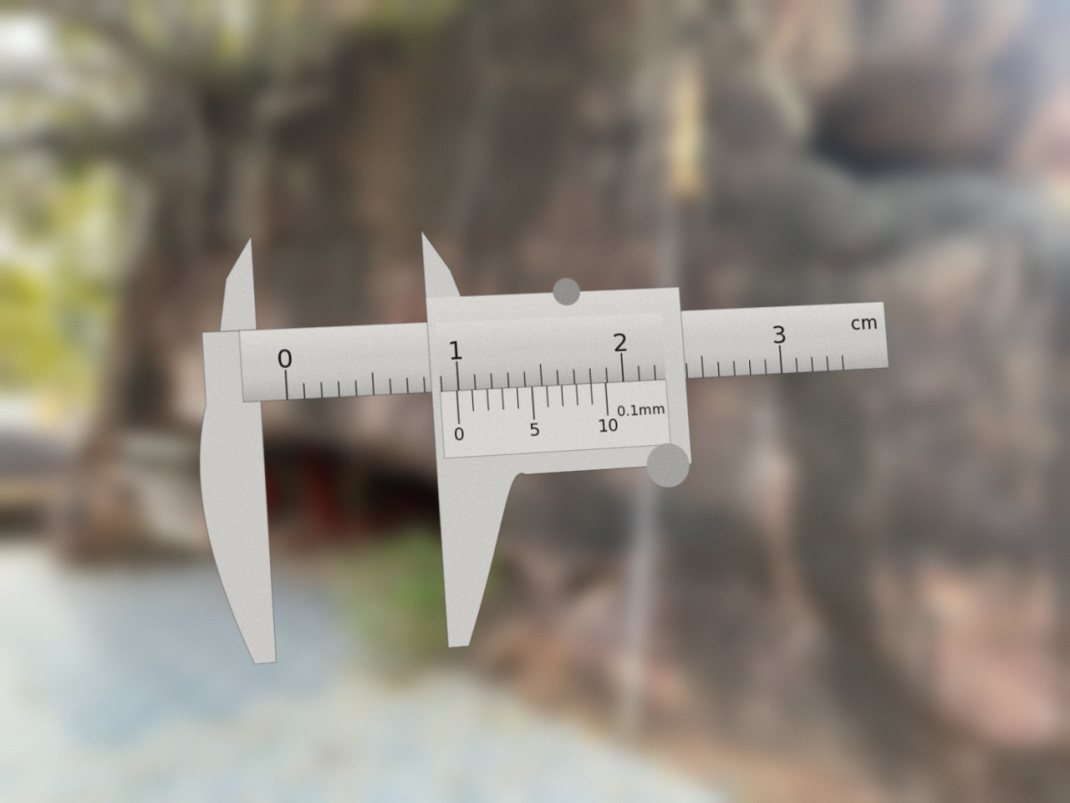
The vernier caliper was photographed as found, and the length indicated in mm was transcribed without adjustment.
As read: 9.9 mm
